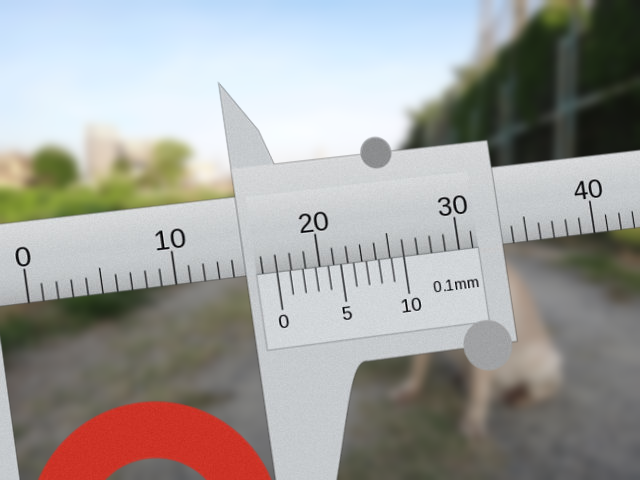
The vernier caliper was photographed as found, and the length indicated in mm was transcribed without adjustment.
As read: 17.0 mm
